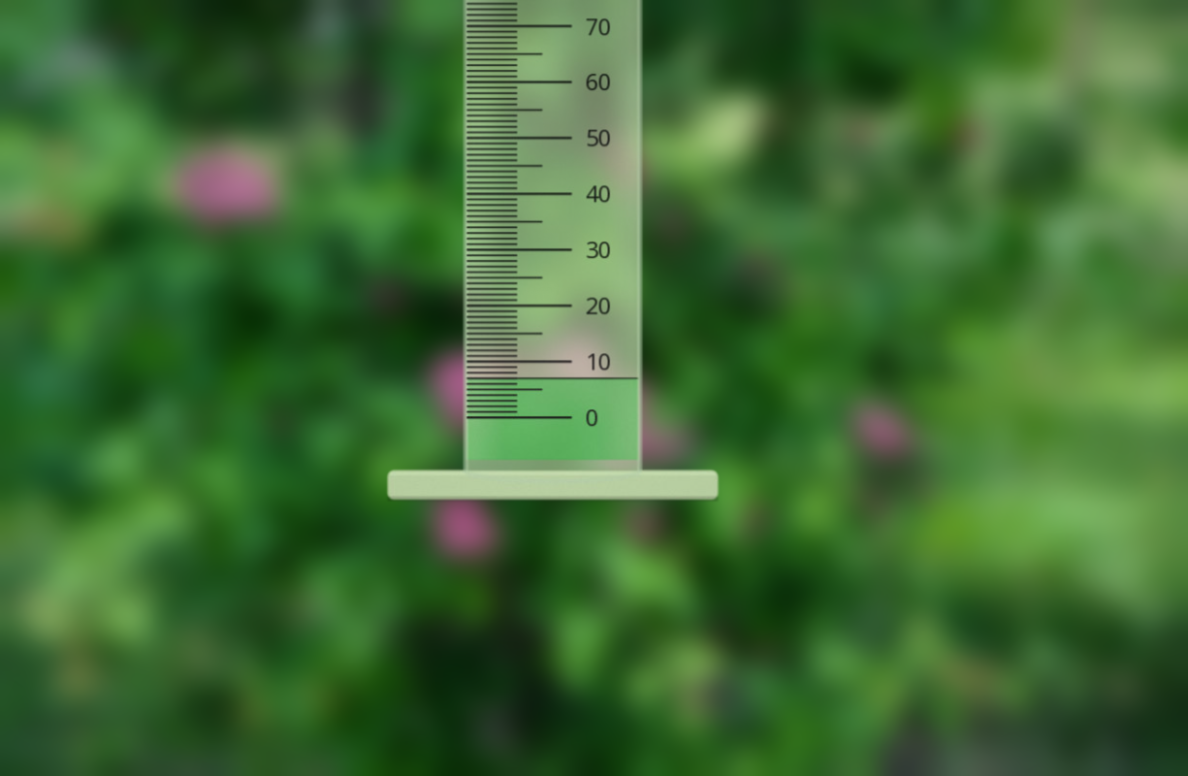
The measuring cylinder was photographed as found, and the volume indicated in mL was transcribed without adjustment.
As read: 7 mL
